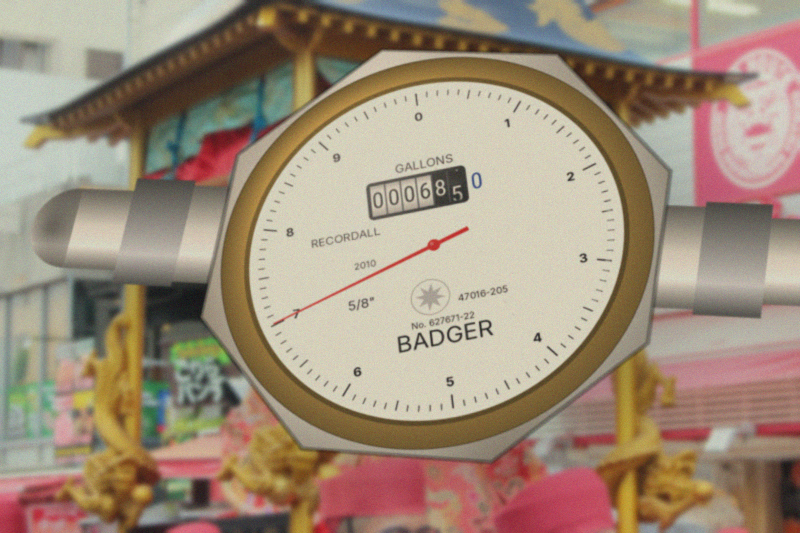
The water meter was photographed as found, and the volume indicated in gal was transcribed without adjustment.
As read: 6847.0 gal
